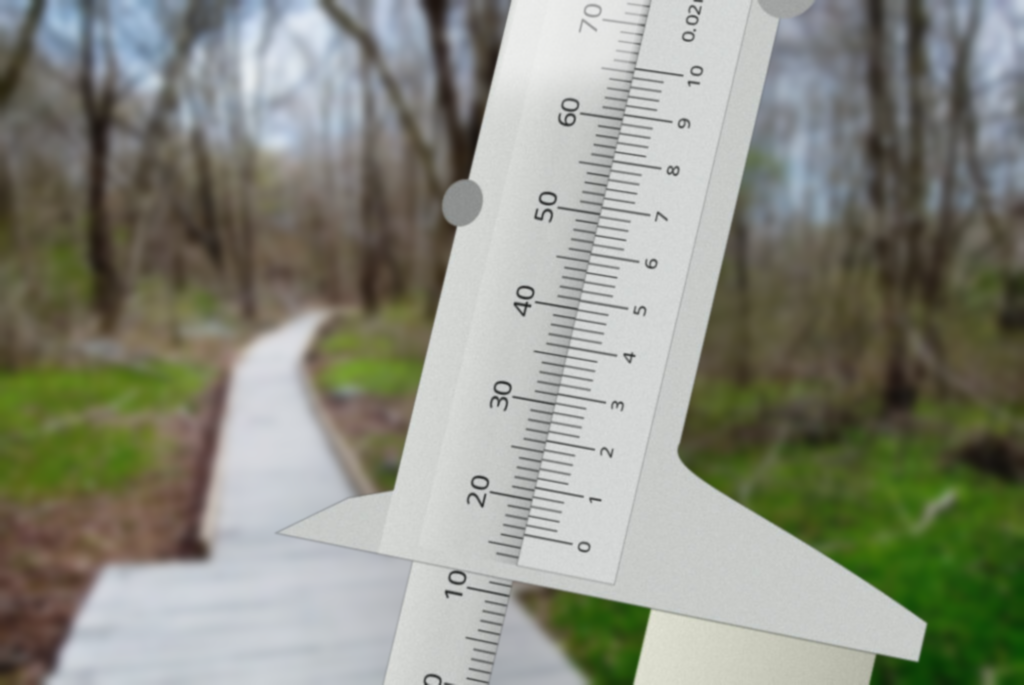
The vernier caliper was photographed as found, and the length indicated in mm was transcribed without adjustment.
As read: 16.4 mm
